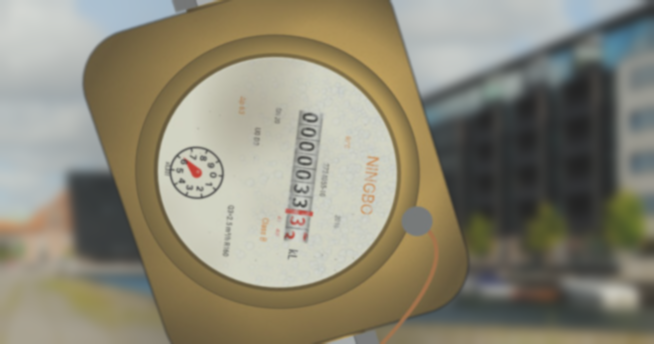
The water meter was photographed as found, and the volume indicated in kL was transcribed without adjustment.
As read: 33.326 kL
